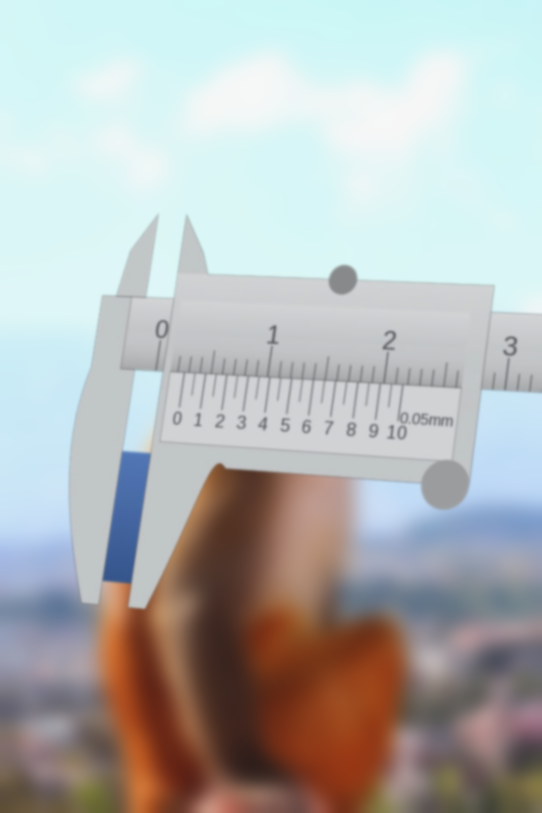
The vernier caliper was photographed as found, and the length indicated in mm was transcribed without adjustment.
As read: 2.6 mm
